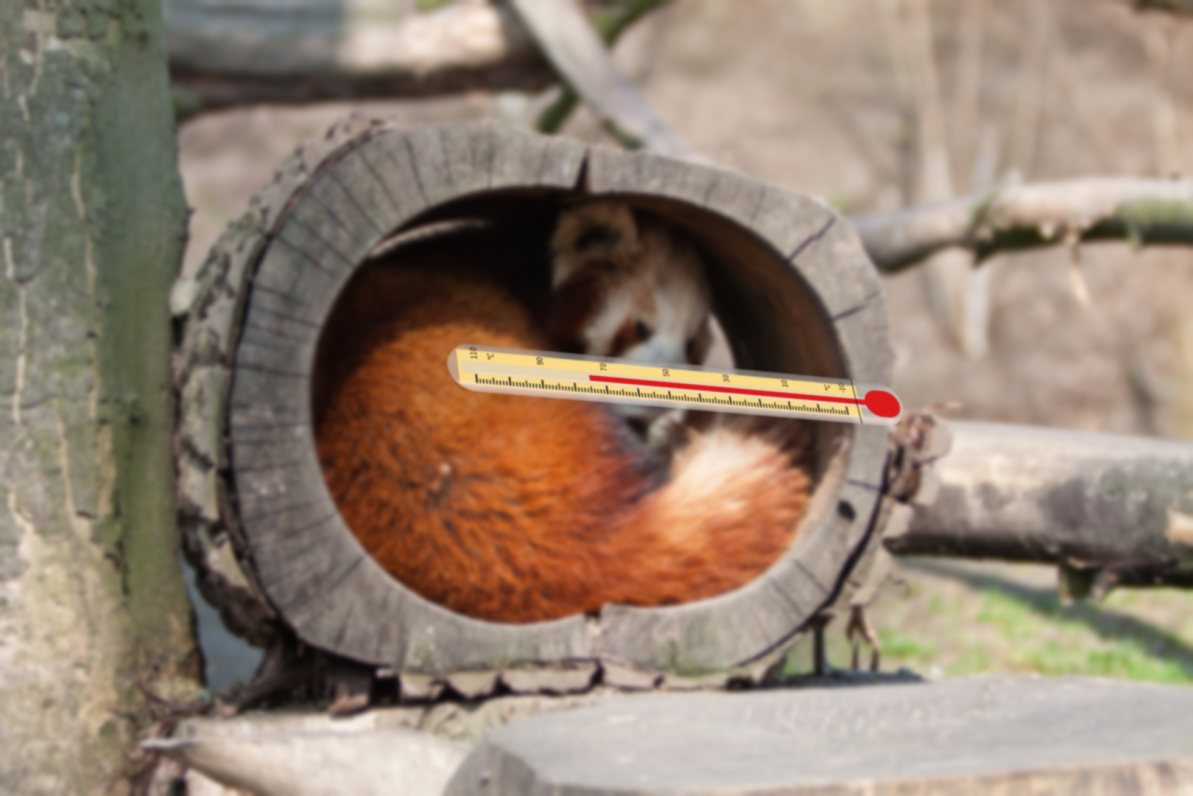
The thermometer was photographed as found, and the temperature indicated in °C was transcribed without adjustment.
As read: 75 °C
